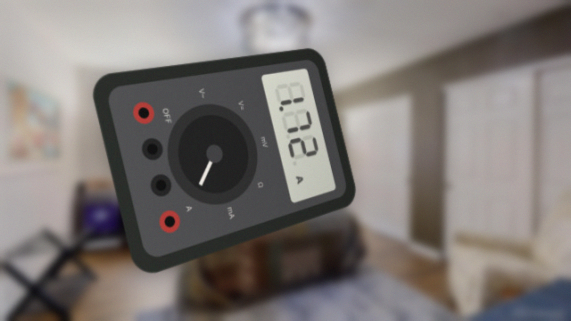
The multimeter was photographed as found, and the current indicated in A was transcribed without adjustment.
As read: 1.72 A
